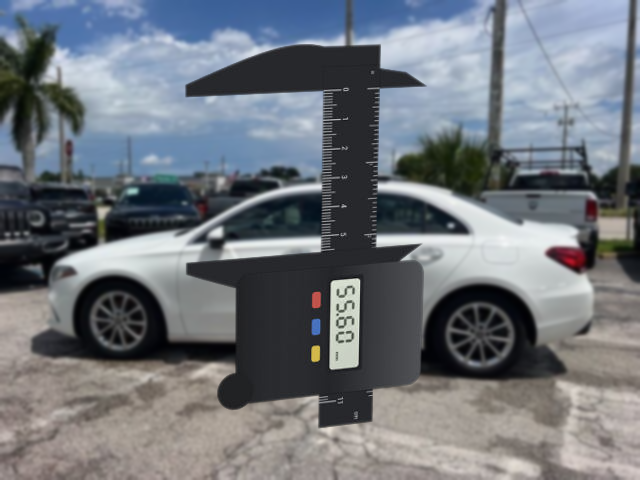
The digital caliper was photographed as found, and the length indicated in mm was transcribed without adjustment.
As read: 55.60 mm
